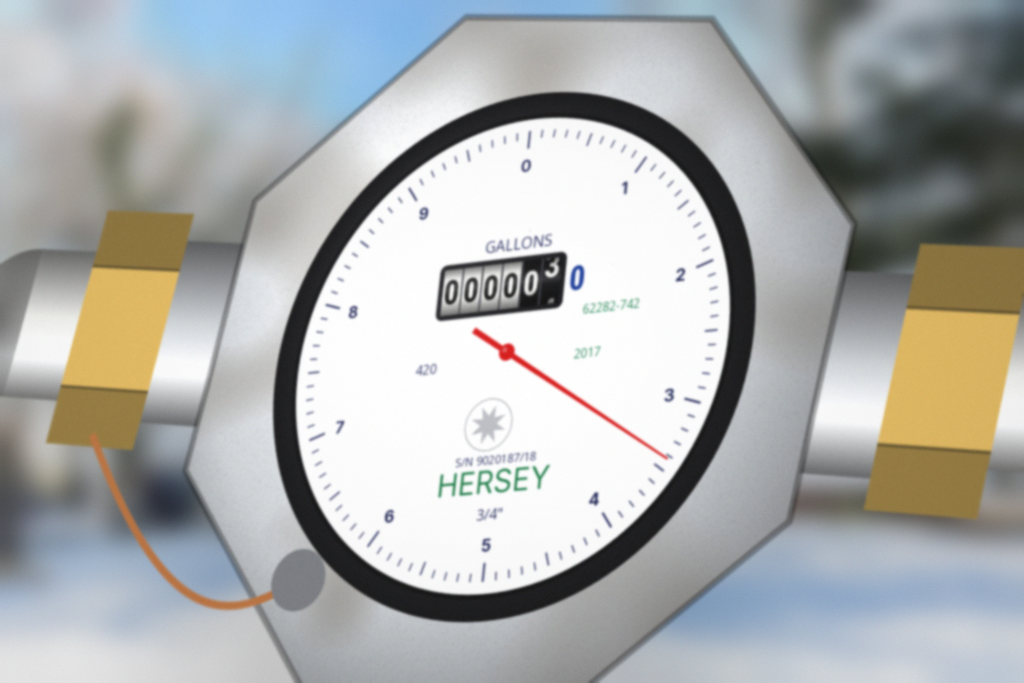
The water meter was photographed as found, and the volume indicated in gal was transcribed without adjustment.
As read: 33.4 gal
